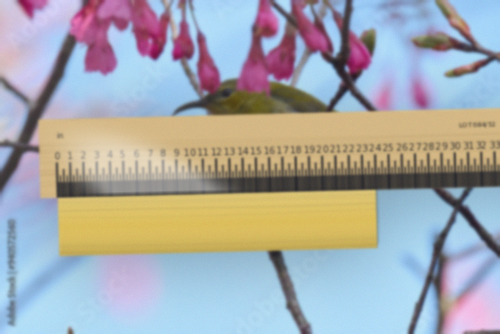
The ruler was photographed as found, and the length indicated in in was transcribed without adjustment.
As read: 24 in
